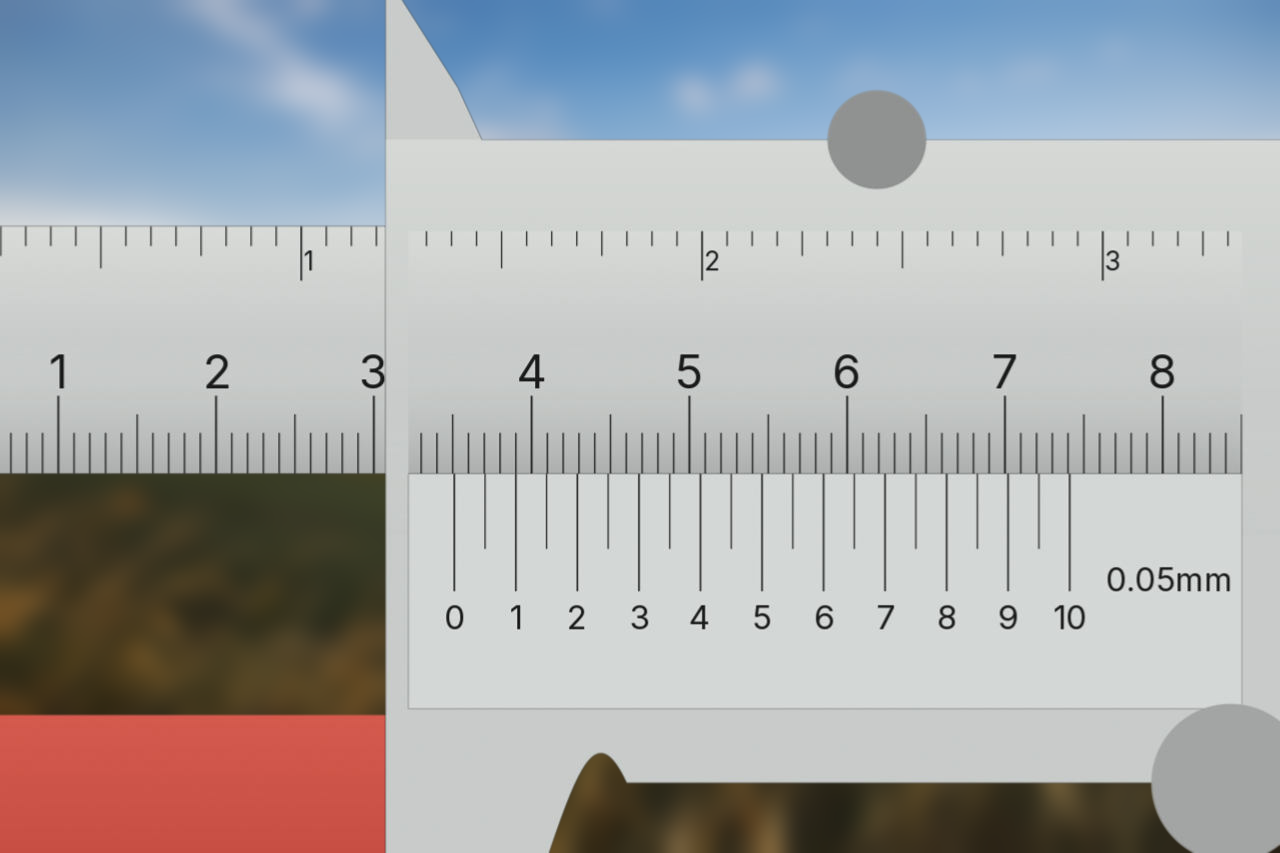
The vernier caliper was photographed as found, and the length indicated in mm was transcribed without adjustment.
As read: 35.1 mm
